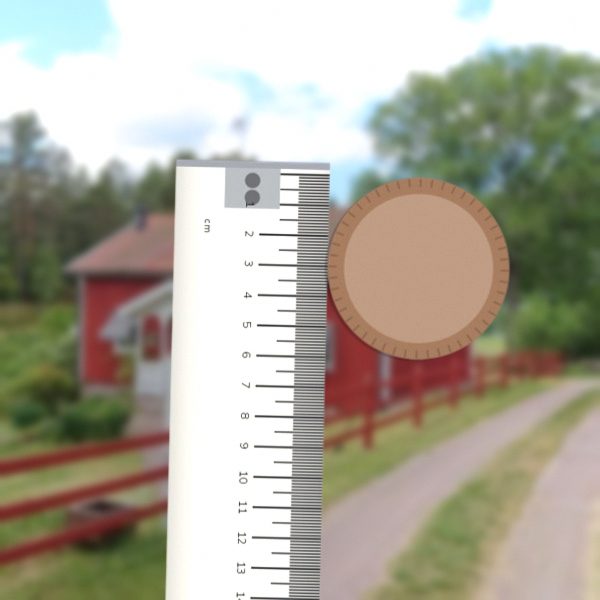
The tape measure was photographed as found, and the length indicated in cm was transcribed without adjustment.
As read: 6 cm
